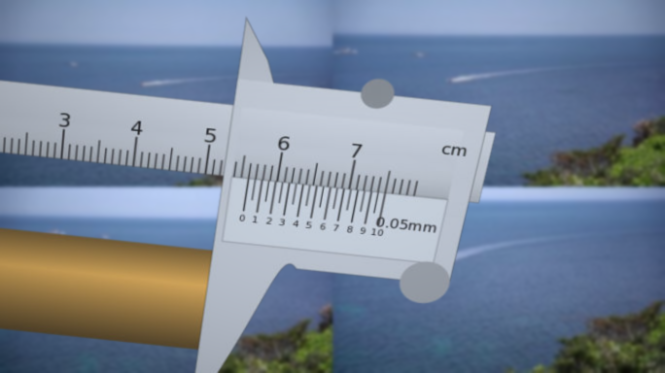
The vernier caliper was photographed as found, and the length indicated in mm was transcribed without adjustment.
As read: 56.0 mm
